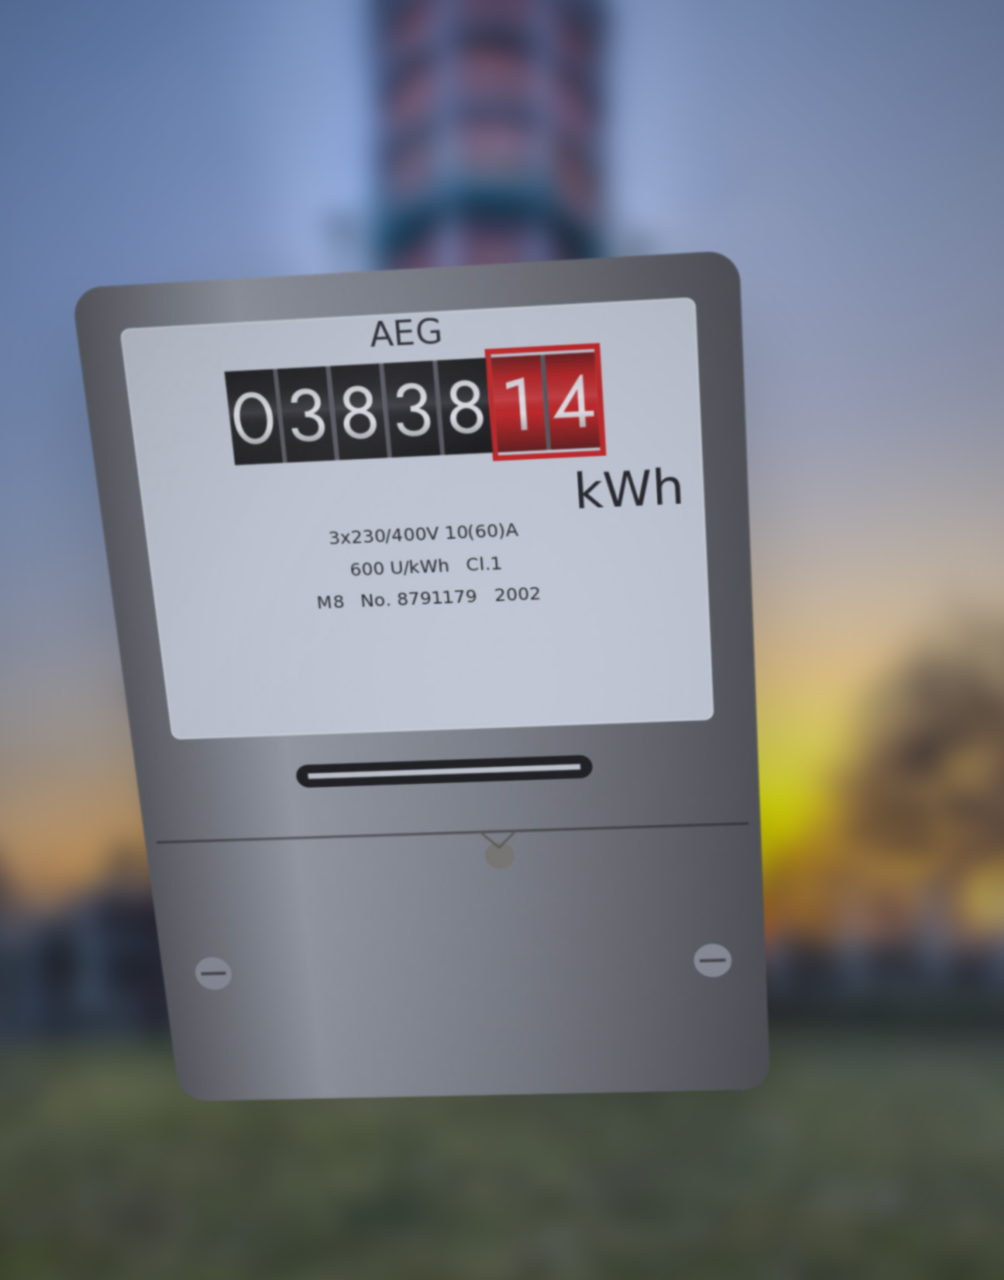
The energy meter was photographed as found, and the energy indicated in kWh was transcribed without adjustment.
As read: 3838.14 kWh
